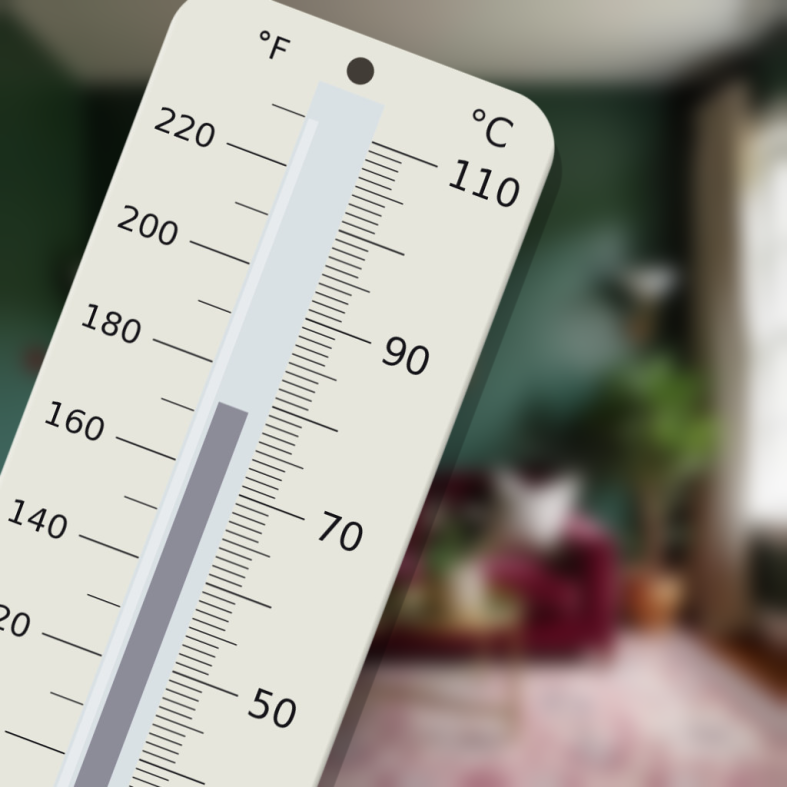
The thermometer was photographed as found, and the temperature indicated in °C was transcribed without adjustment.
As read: 78.5 °C
